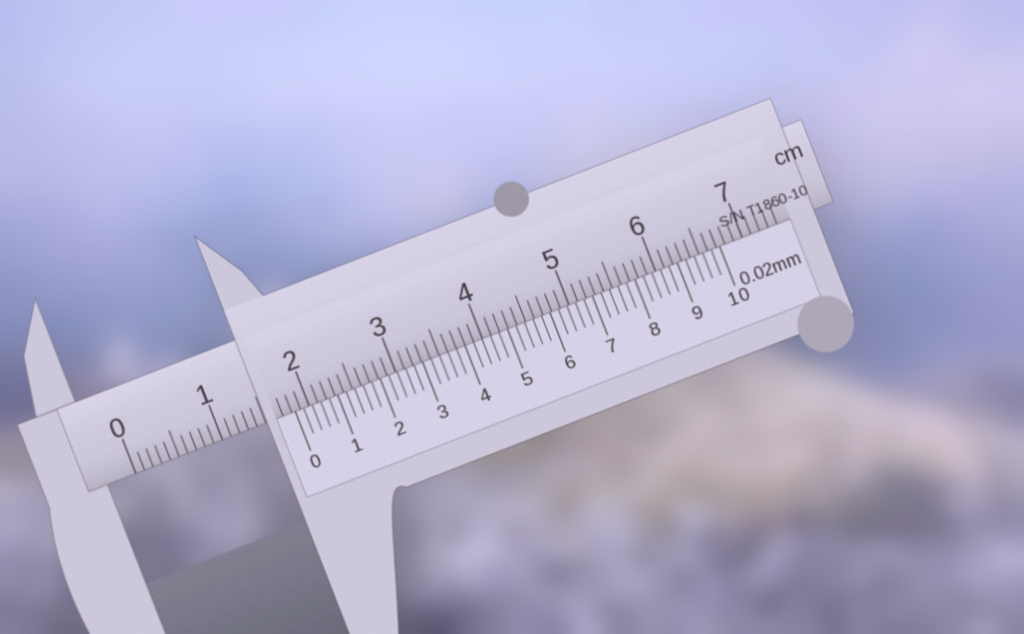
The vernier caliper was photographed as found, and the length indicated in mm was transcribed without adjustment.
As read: 18.4 mm
